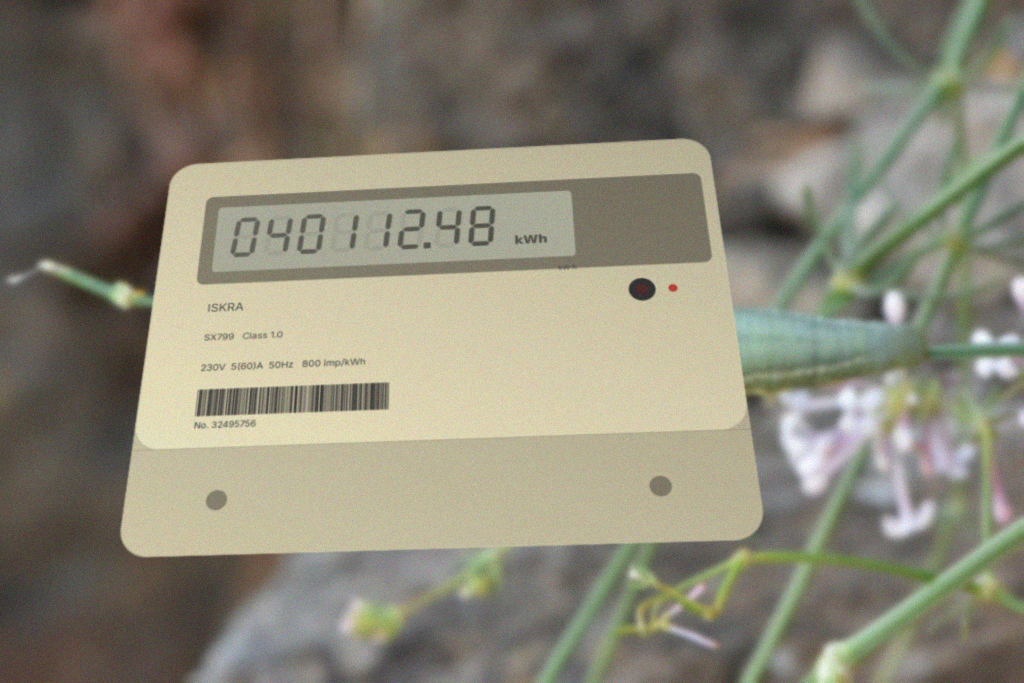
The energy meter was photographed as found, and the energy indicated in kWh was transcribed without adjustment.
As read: 40112.48 kWh
